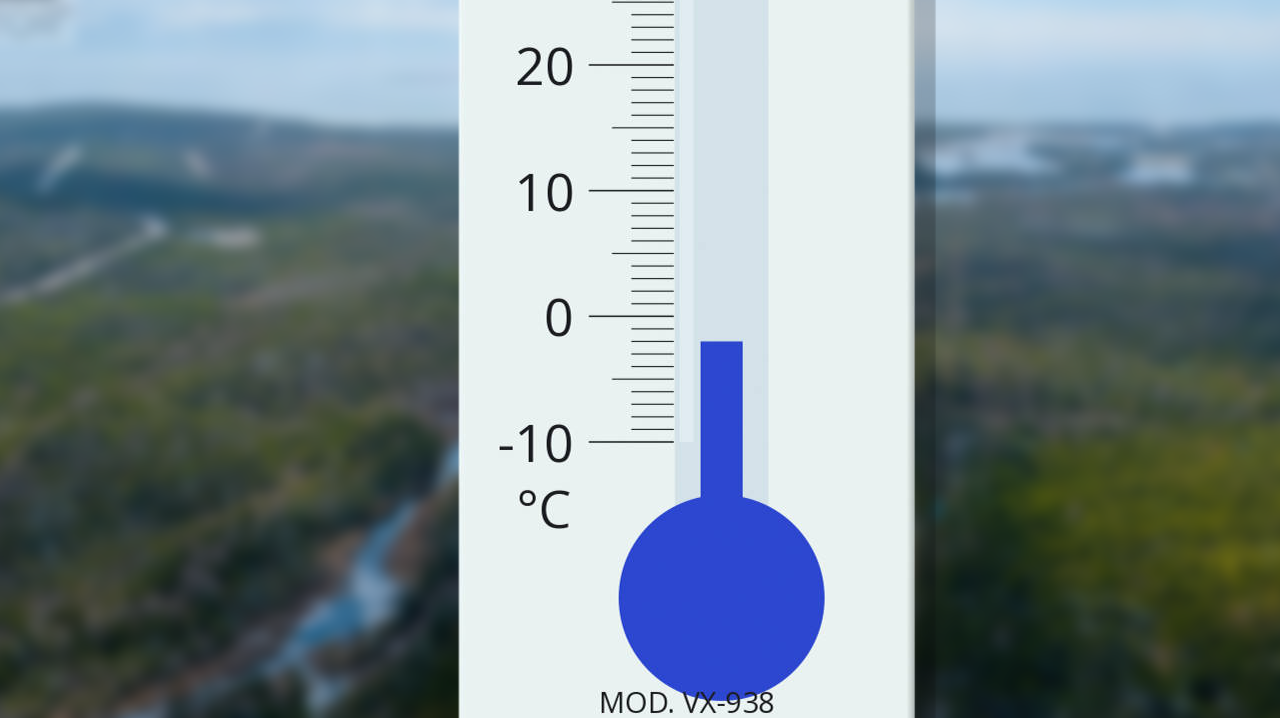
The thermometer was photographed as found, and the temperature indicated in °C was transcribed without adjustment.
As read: -2 °C
